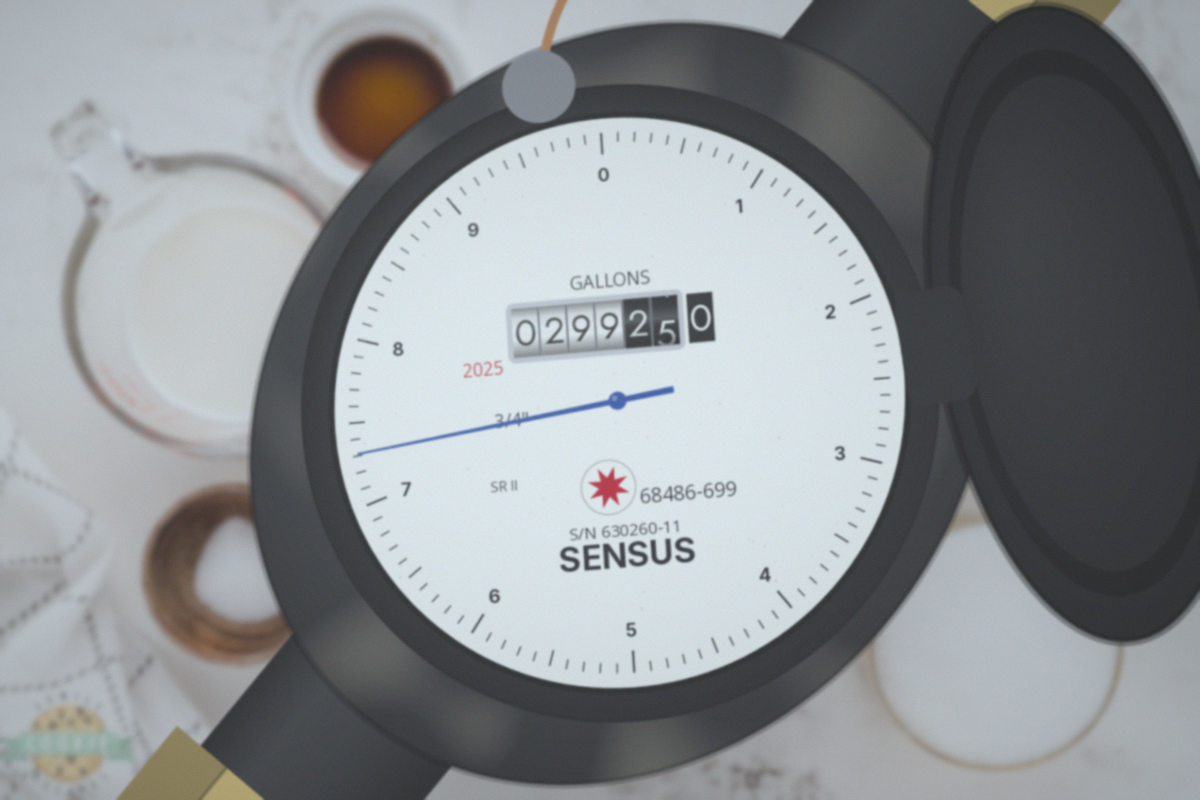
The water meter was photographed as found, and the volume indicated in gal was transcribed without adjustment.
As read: 299247.3 gal
